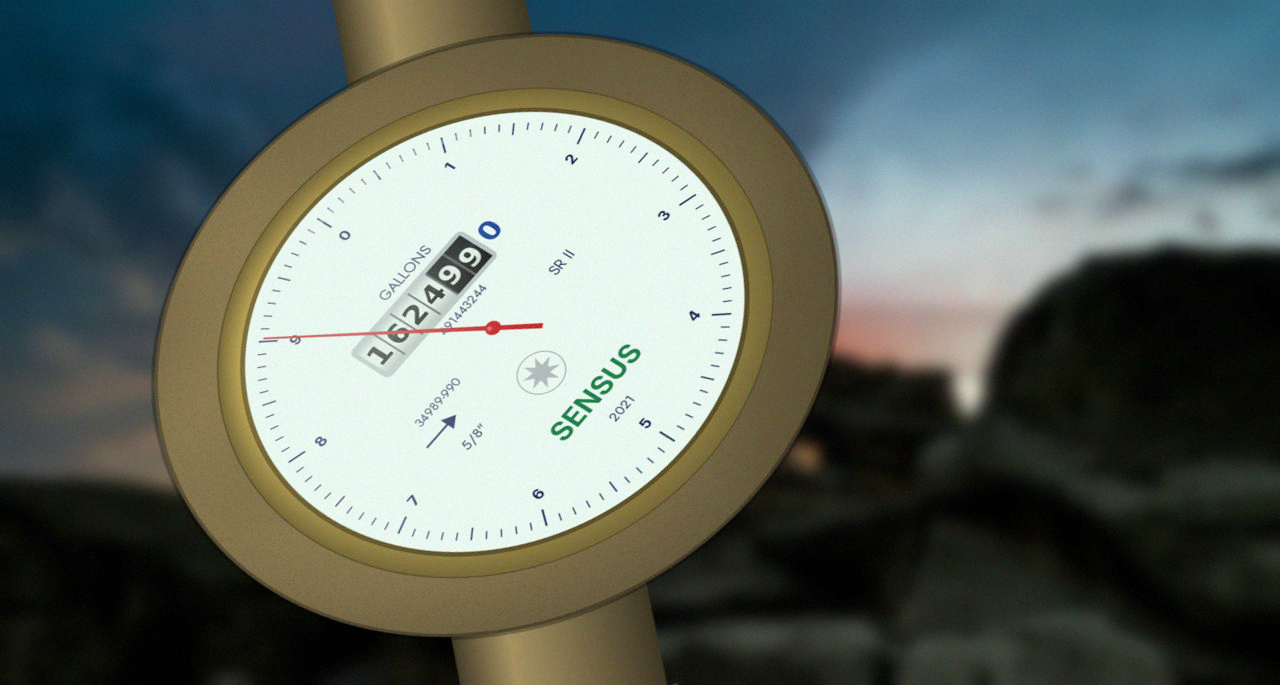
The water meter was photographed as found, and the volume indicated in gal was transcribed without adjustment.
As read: 1624989.0 gal
